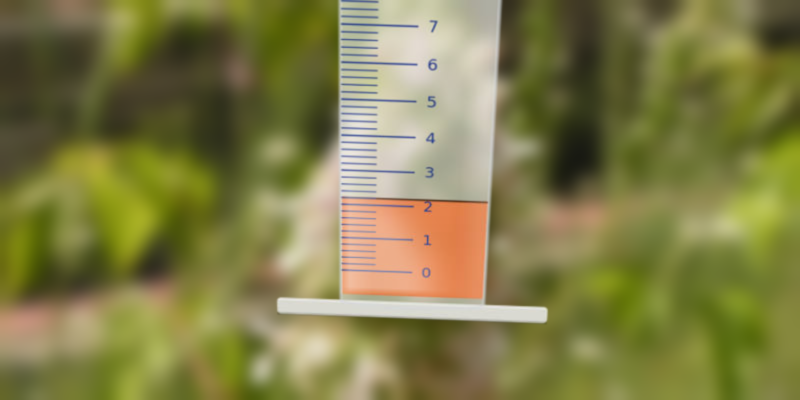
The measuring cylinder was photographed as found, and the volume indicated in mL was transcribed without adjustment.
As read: 2.2 mL
